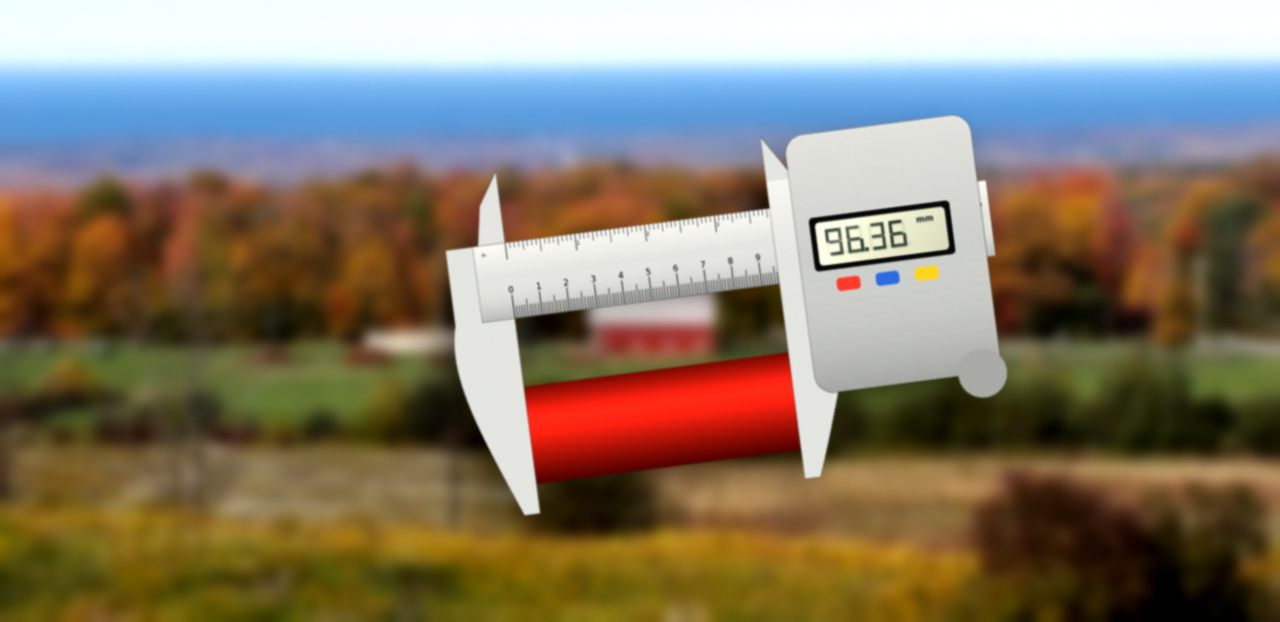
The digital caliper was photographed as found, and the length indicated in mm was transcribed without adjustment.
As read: 96.36 mm
